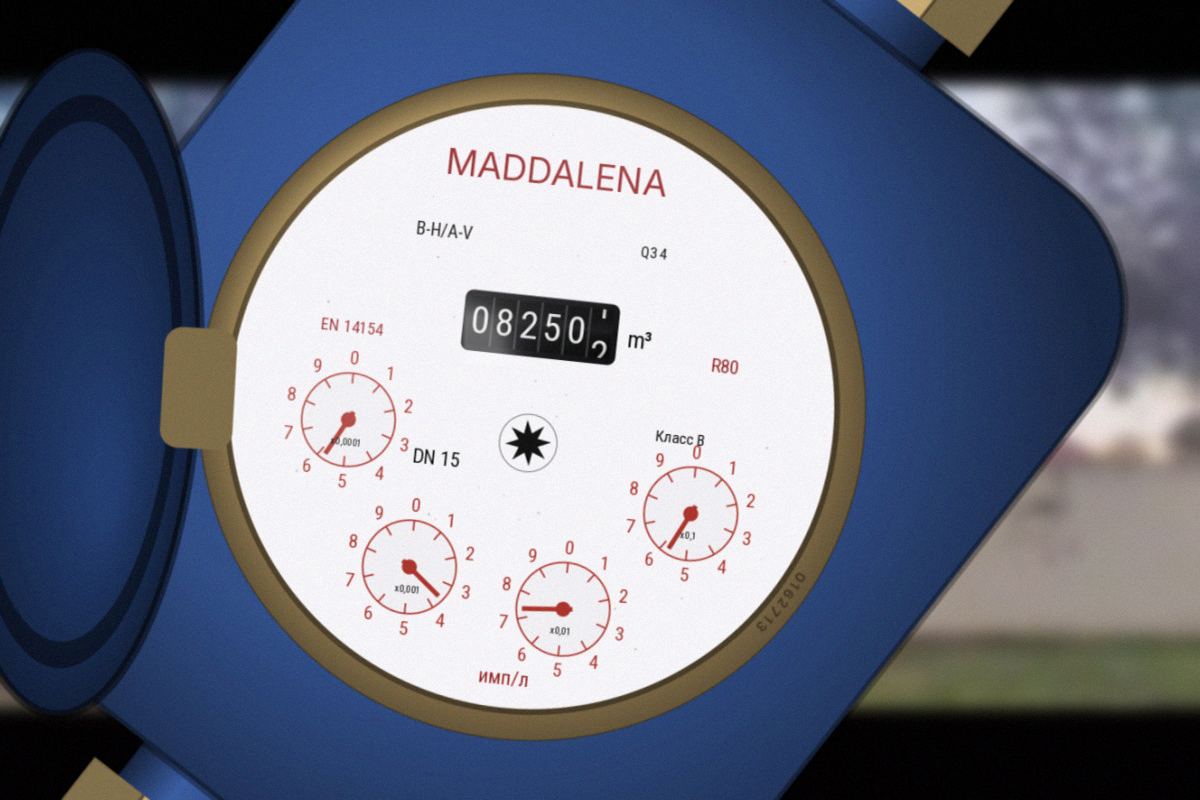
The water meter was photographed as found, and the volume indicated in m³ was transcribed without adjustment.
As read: 82501.5735 m³
